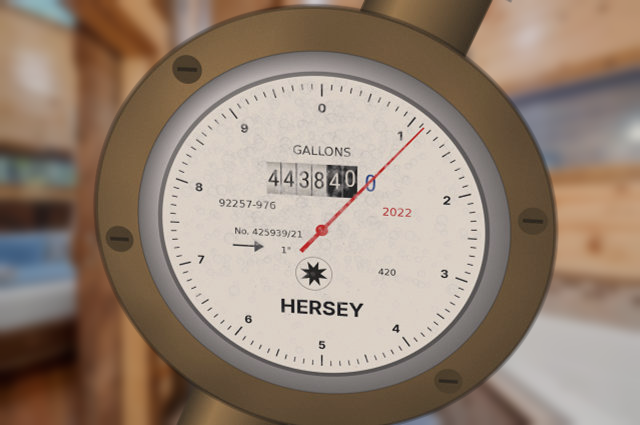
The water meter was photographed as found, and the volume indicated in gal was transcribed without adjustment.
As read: 4438401.1 gal
